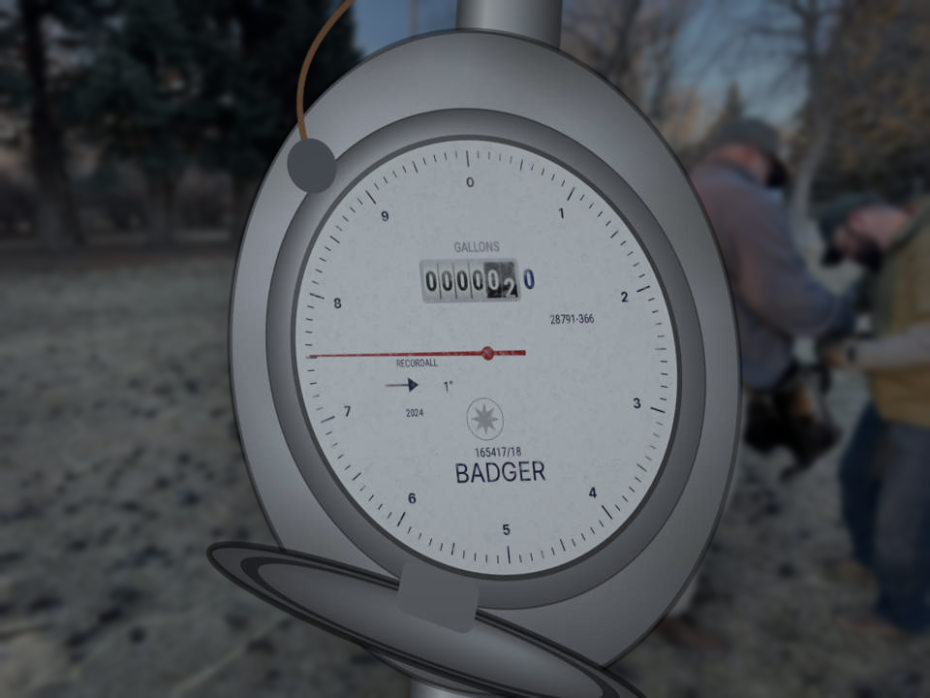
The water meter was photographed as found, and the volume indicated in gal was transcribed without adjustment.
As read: 17.5 gal
